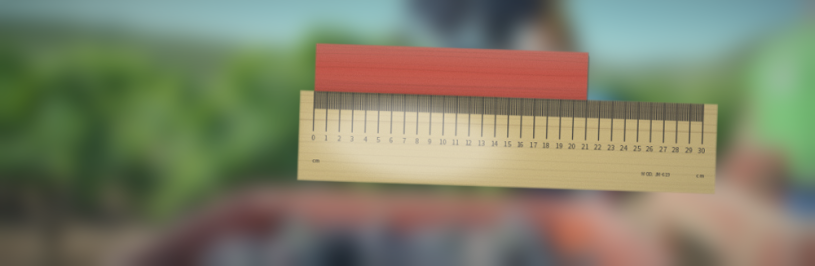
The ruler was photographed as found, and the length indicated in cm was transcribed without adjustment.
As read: 21 cm
